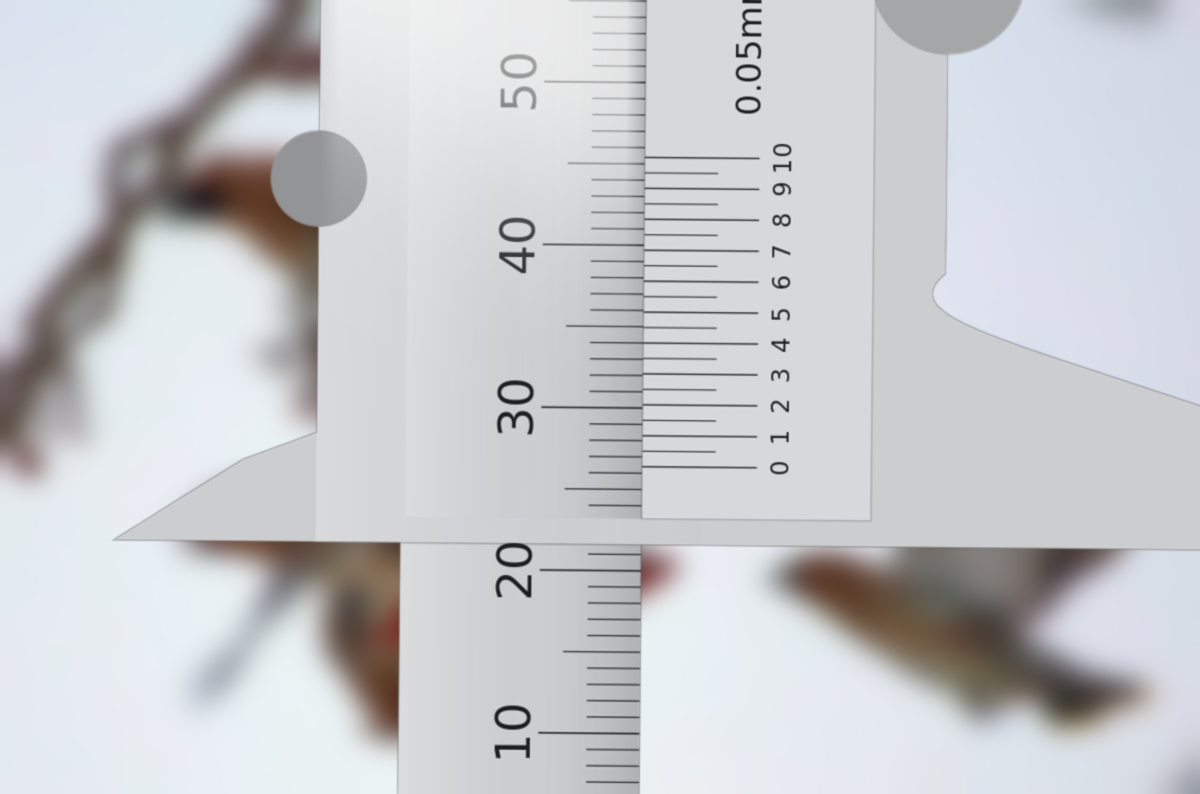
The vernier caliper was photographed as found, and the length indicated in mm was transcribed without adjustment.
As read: 26.4 mm
